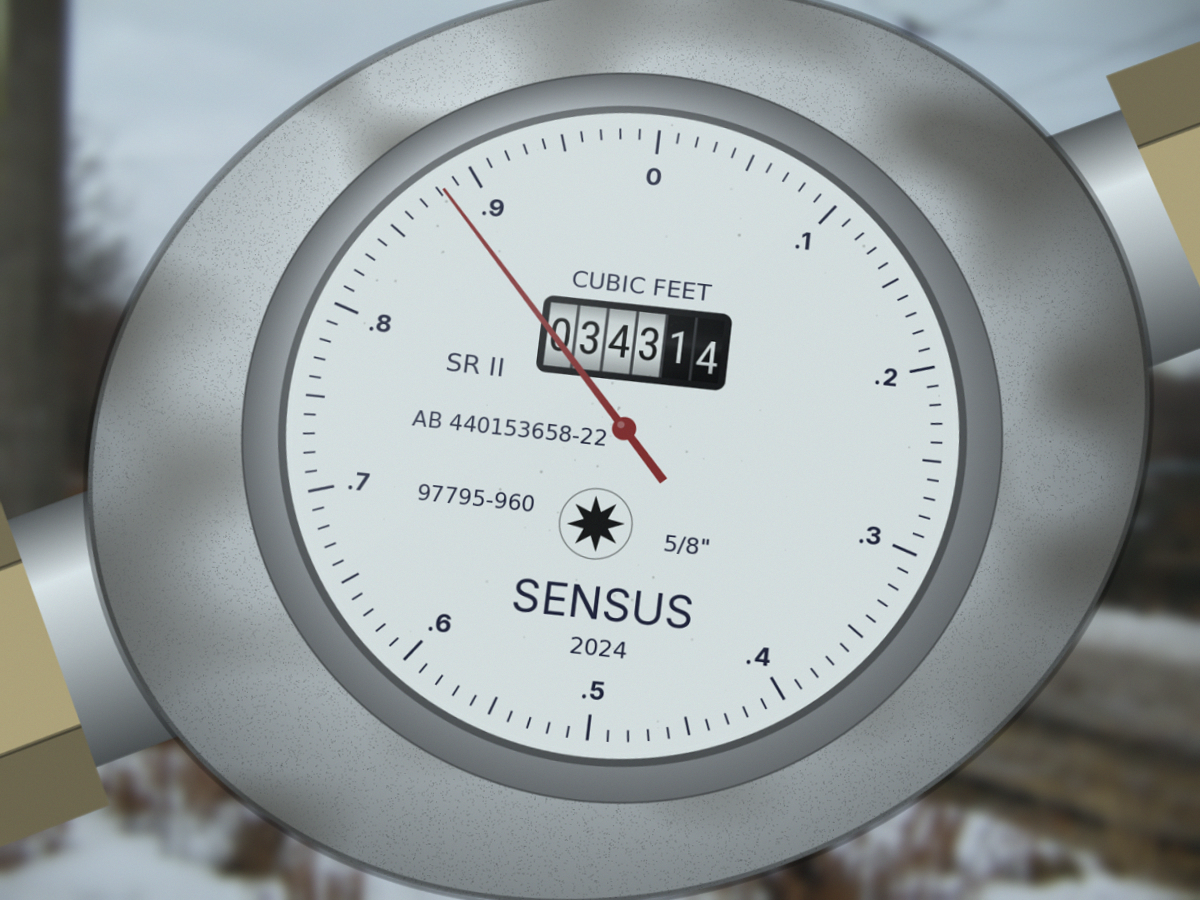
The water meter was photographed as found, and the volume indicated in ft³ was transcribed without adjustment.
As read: 34313.88 ft³
